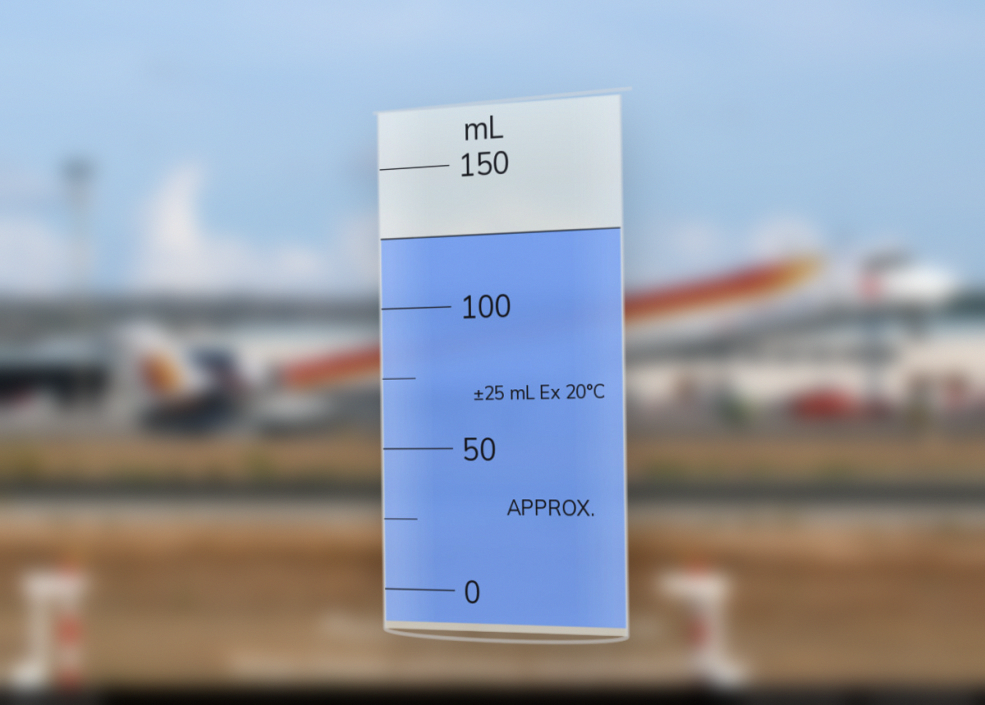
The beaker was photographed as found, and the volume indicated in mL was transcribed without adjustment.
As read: 125 mL
